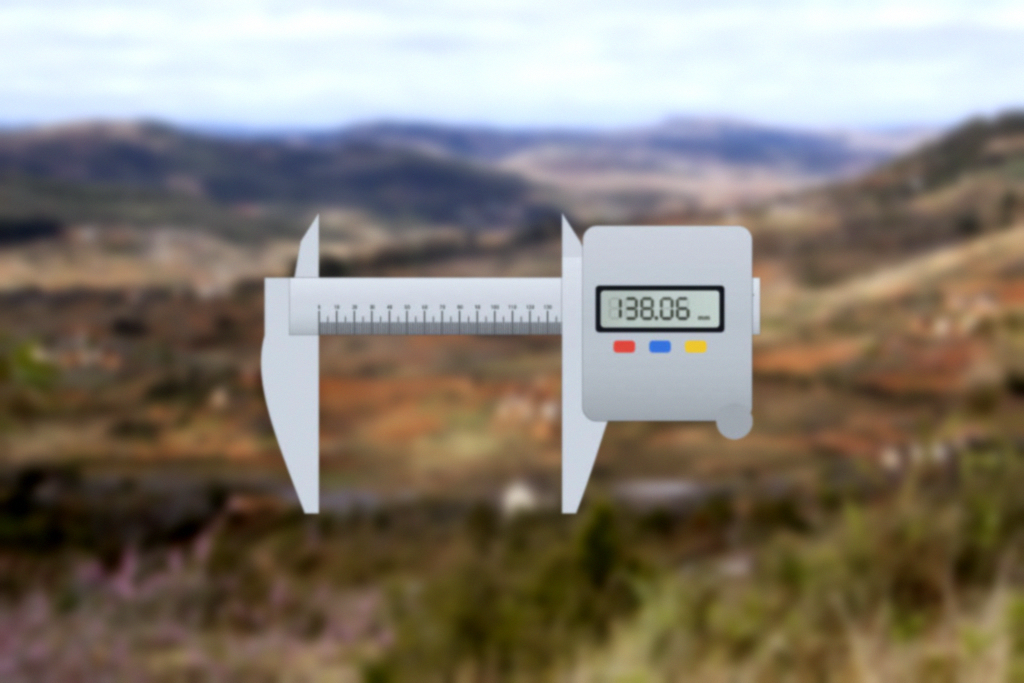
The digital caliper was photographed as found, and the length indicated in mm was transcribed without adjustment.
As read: 138.06 mm
